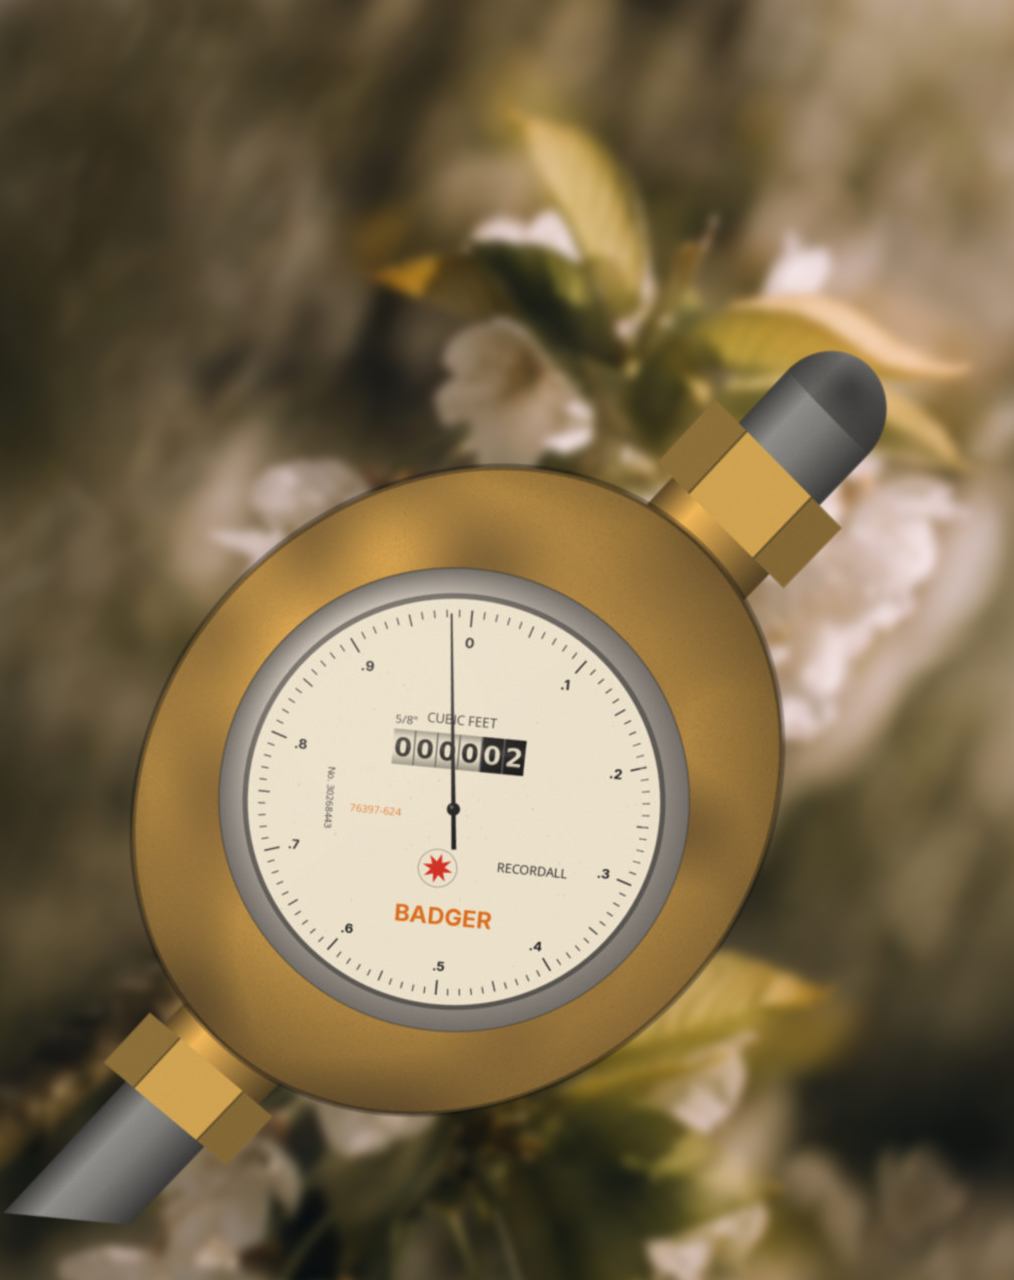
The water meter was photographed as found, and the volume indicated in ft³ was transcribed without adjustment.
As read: 1.98 ft³
